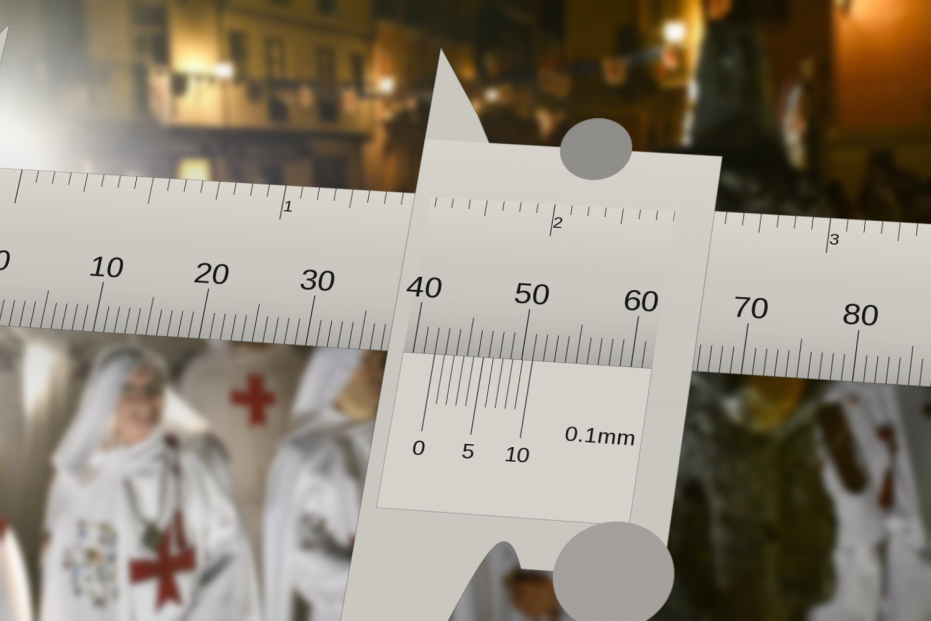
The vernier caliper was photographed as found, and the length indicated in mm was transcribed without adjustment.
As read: 42.0 mm
